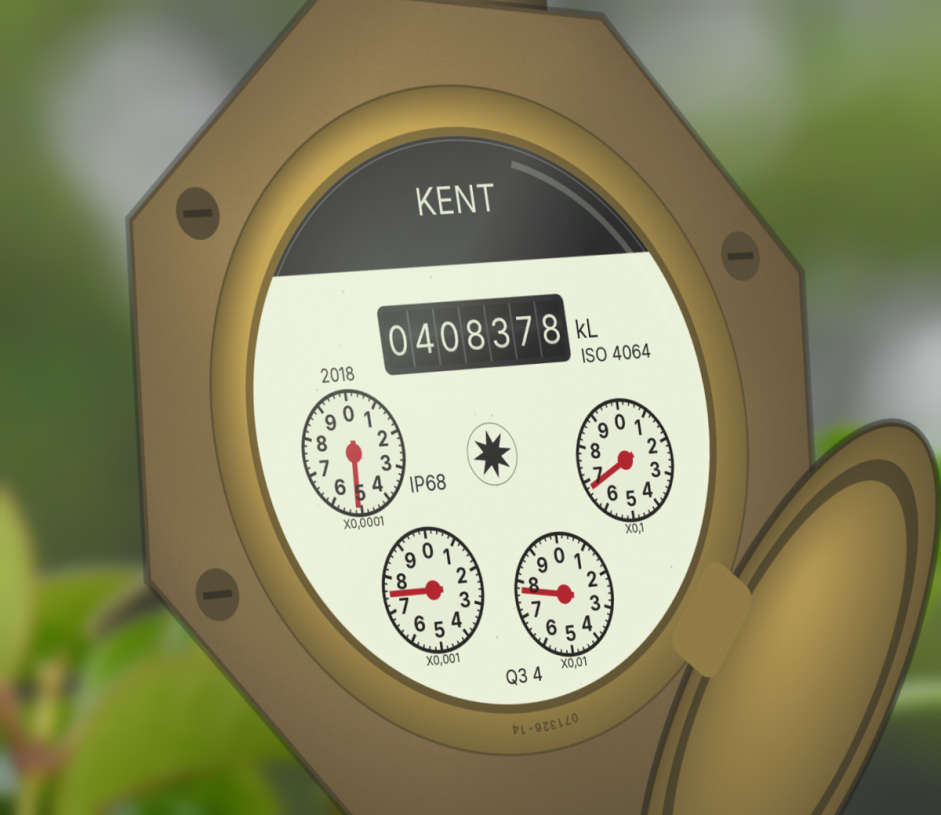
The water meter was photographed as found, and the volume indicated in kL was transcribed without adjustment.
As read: 408378.6775 kL
